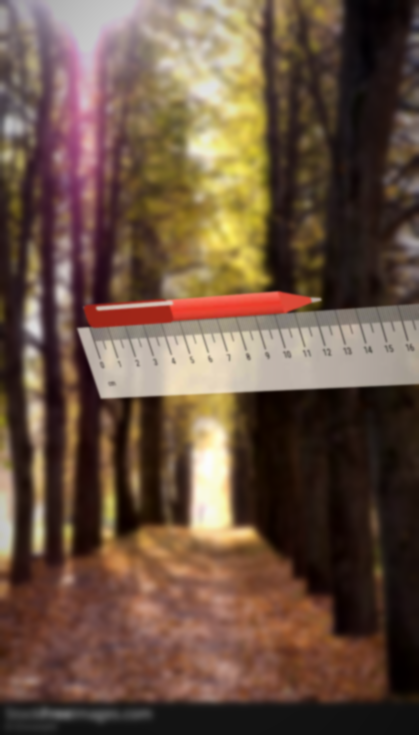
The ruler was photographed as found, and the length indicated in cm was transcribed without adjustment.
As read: 12.5 cm
